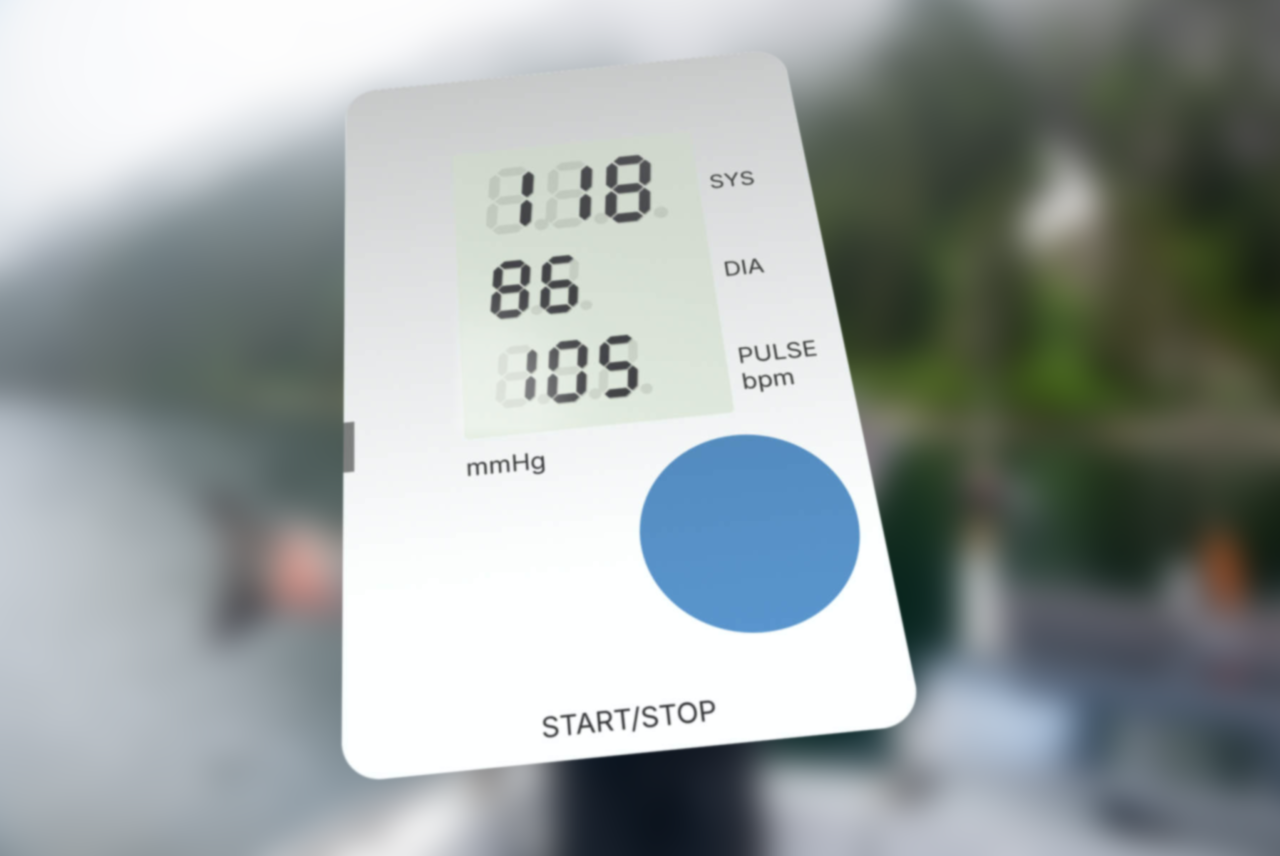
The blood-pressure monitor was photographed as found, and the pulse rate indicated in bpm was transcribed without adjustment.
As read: 105 bpm
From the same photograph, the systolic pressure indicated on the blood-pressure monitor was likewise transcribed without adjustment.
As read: 118 mmHg
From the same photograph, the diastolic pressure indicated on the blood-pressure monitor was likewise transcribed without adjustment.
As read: 86 mmHg
